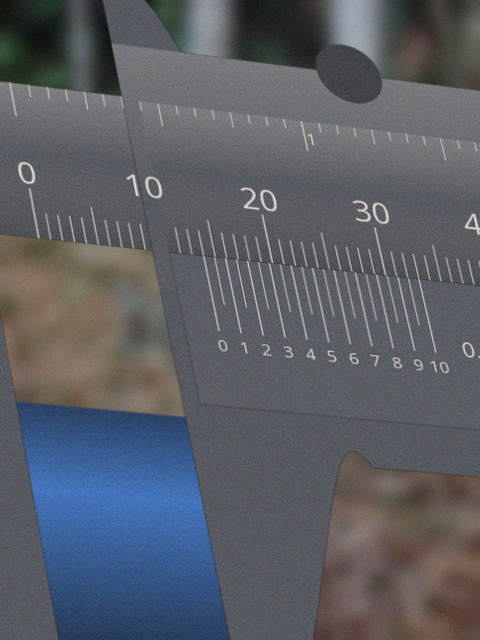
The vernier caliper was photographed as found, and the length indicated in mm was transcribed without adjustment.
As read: 14.0 mm
